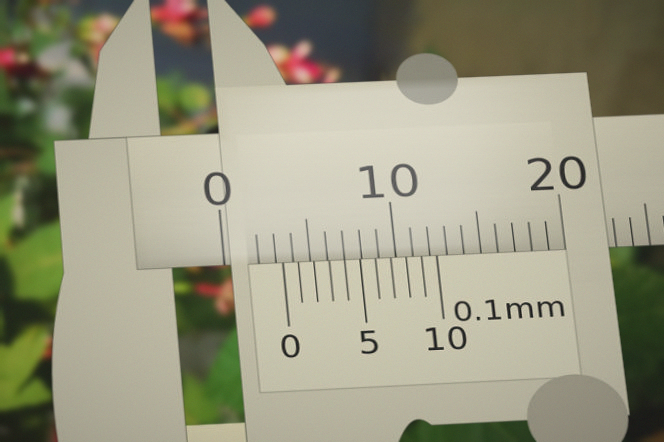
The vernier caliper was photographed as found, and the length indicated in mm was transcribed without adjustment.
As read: 3.4 mm
